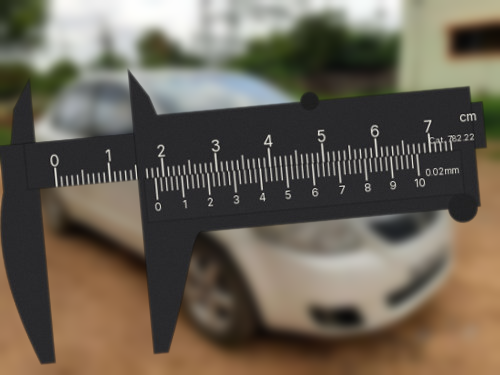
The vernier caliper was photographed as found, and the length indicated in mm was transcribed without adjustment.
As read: 18.5 mm
